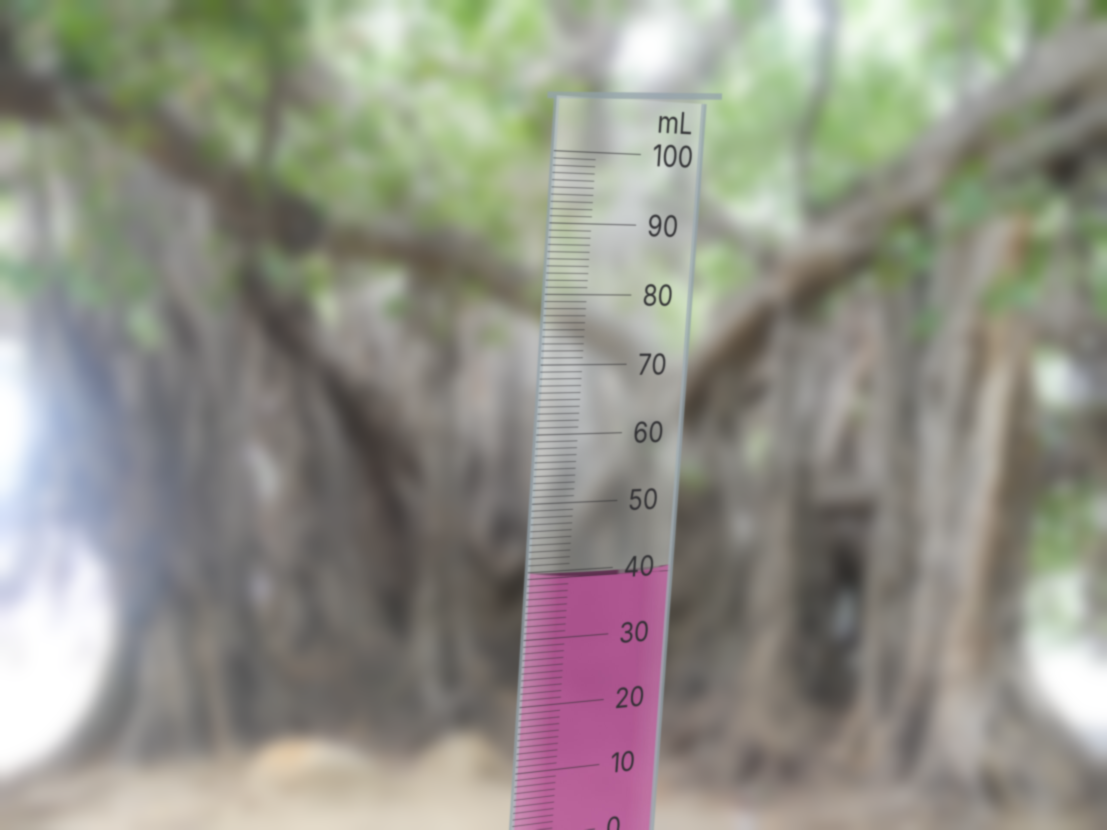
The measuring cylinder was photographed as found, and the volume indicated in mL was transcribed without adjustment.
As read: 39 mL
